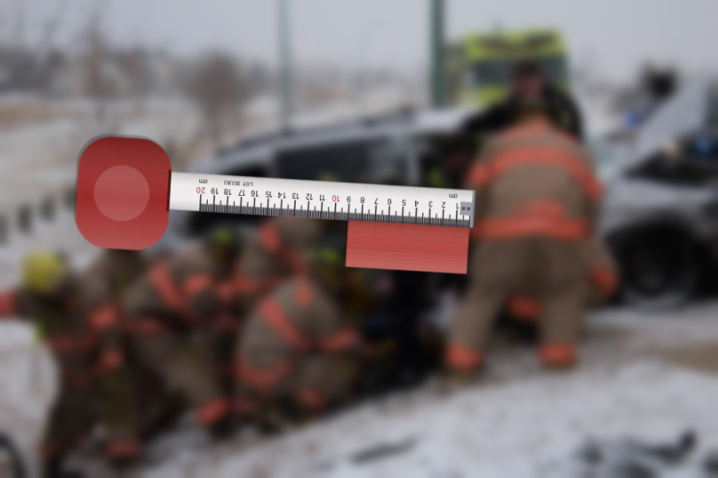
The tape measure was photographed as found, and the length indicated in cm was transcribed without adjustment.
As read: 9 cm
